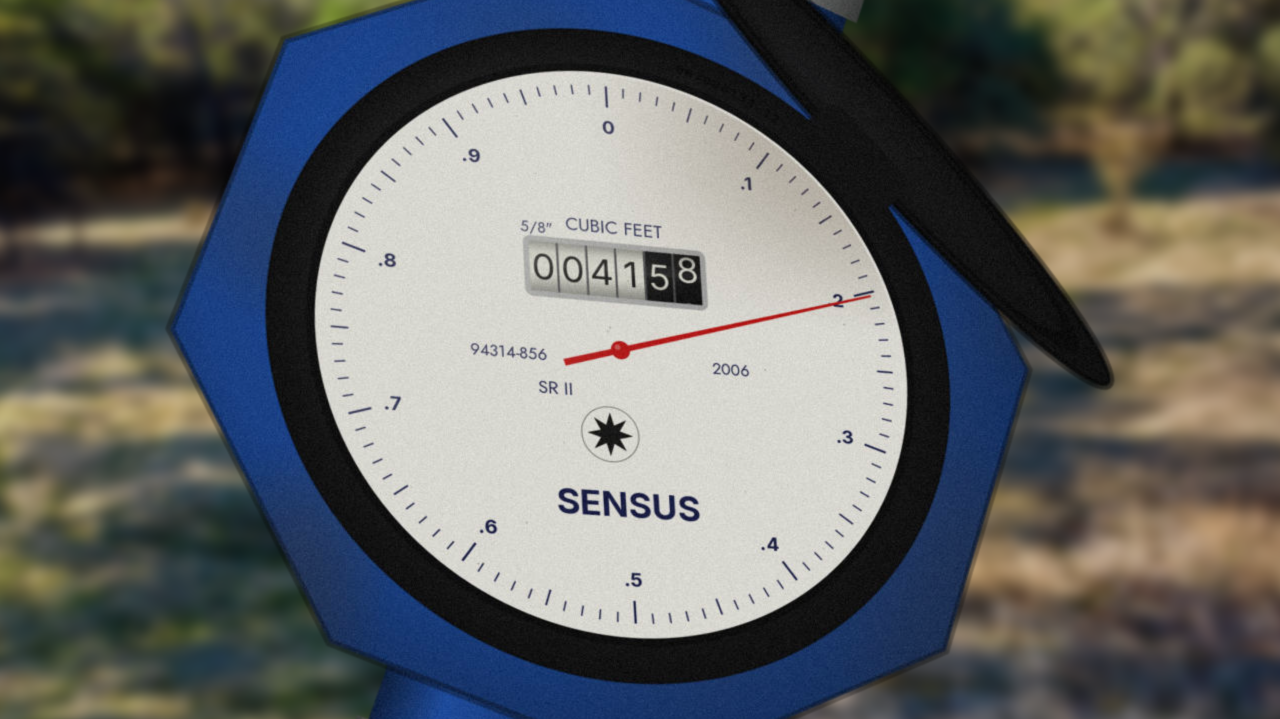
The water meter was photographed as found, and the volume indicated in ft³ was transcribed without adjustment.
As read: 4158.20 ft³
